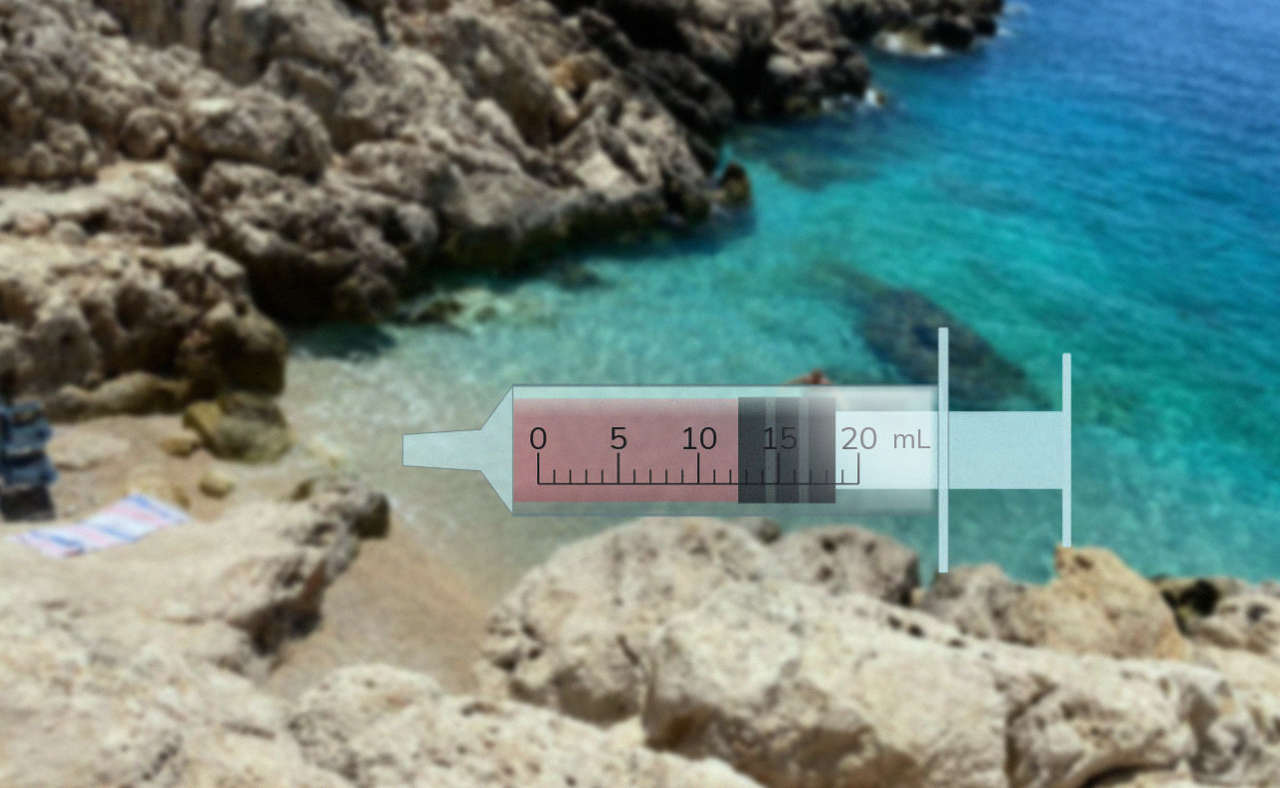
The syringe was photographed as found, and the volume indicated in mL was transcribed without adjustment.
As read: 12.5 mL
